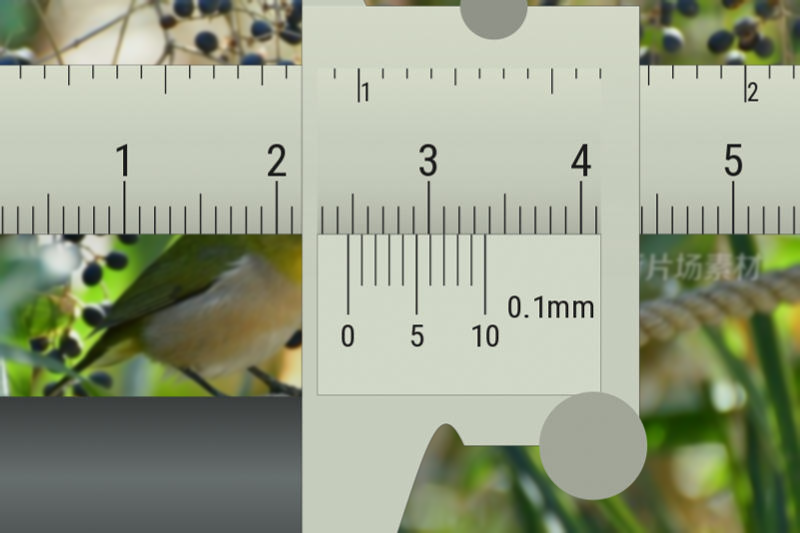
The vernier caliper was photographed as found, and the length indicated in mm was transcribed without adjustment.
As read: 24.7 mm
